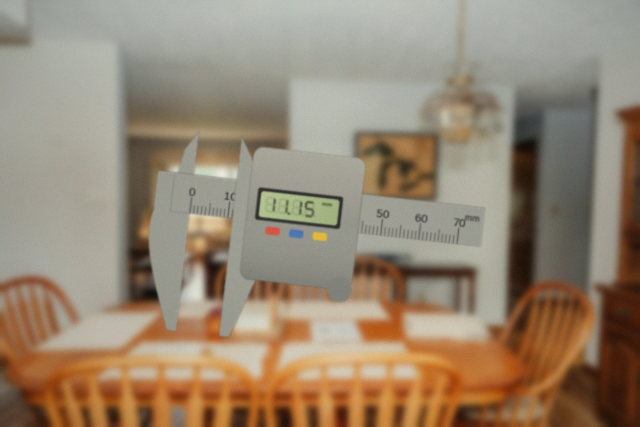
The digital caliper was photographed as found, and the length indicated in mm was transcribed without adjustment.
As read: 11.15 mm
